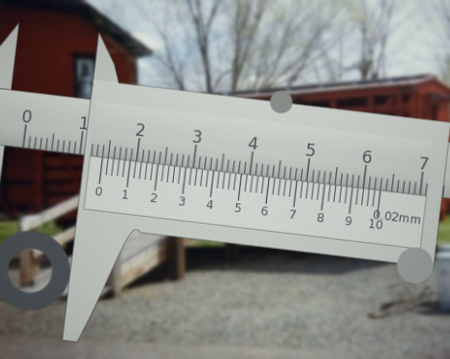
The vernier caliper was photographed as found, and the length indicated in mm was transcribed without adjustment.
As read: 14.0 mm
